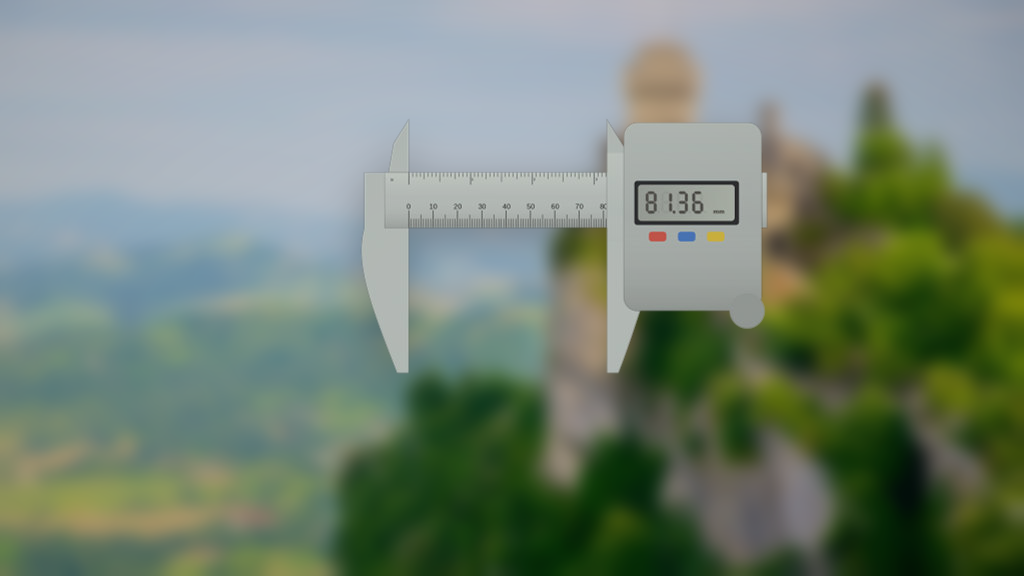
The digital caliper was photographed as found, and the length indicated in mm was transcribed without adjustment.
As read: 81.36 mm
